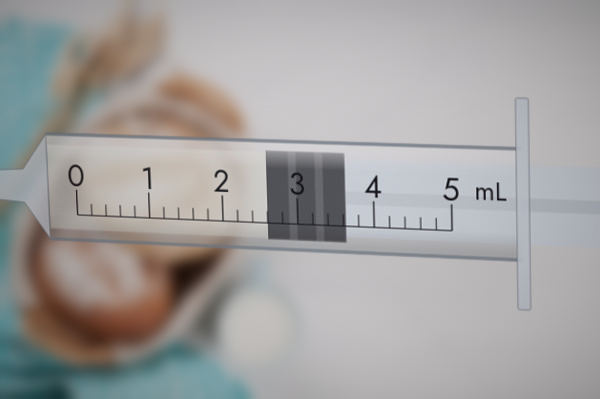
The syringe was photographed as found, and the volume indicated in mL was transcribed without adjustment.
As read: 2.6 mL
